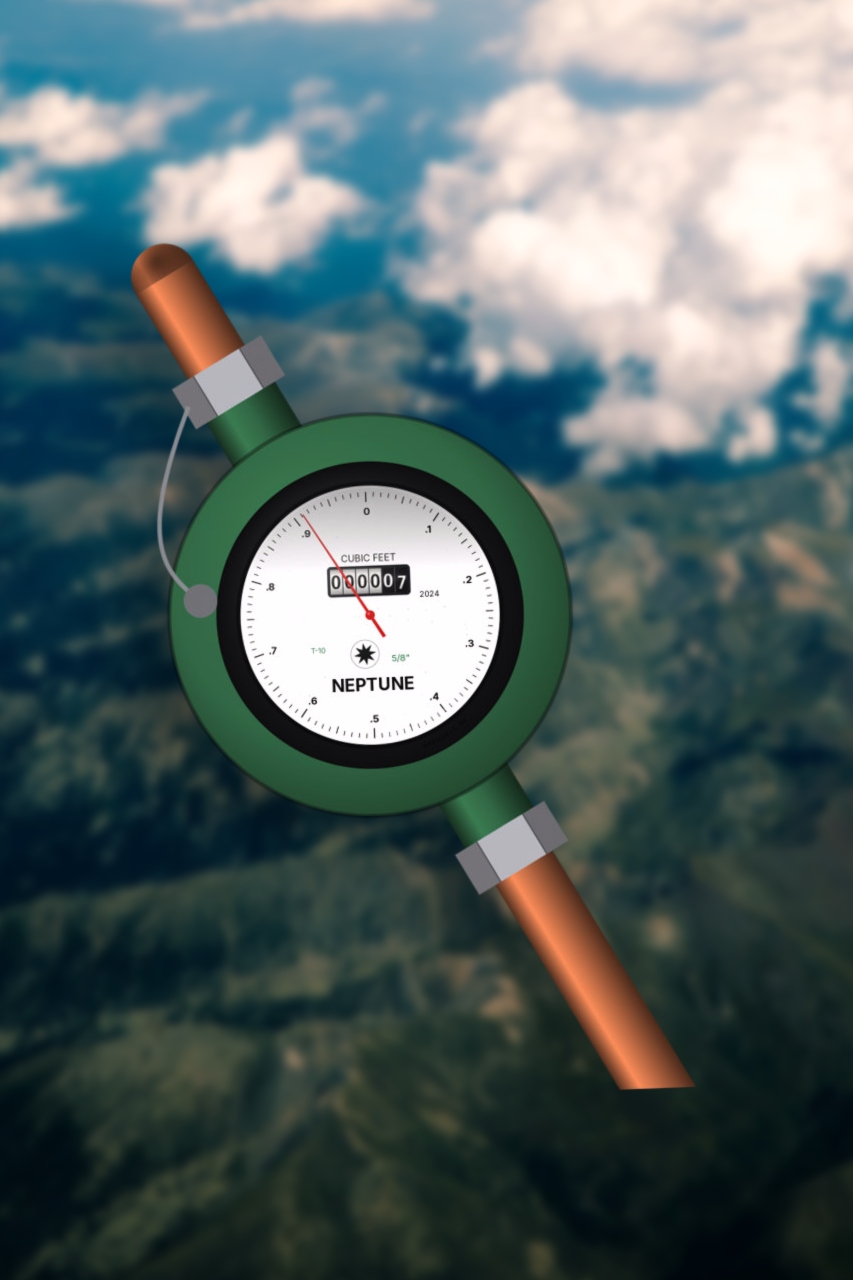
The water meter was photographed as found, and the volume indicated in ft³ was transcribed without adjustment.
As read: 6.91 ft³
